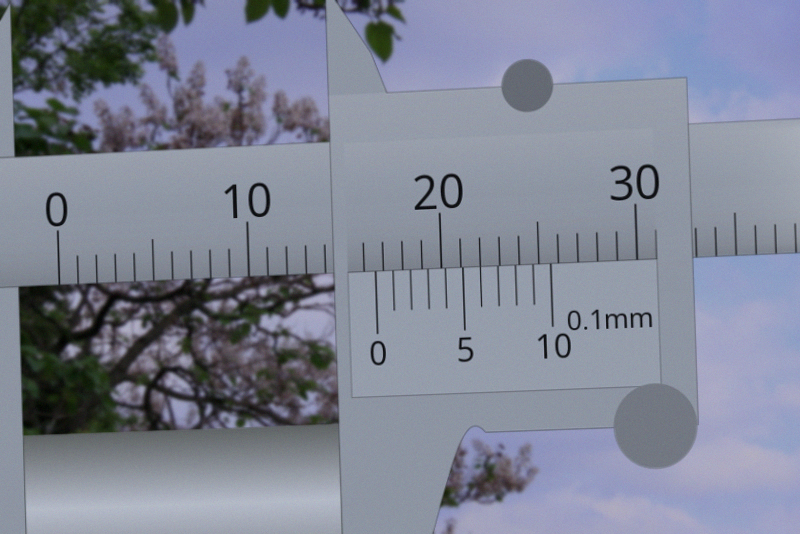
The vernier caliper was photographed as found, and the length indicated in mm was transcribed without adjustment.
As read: 16.6 mm
